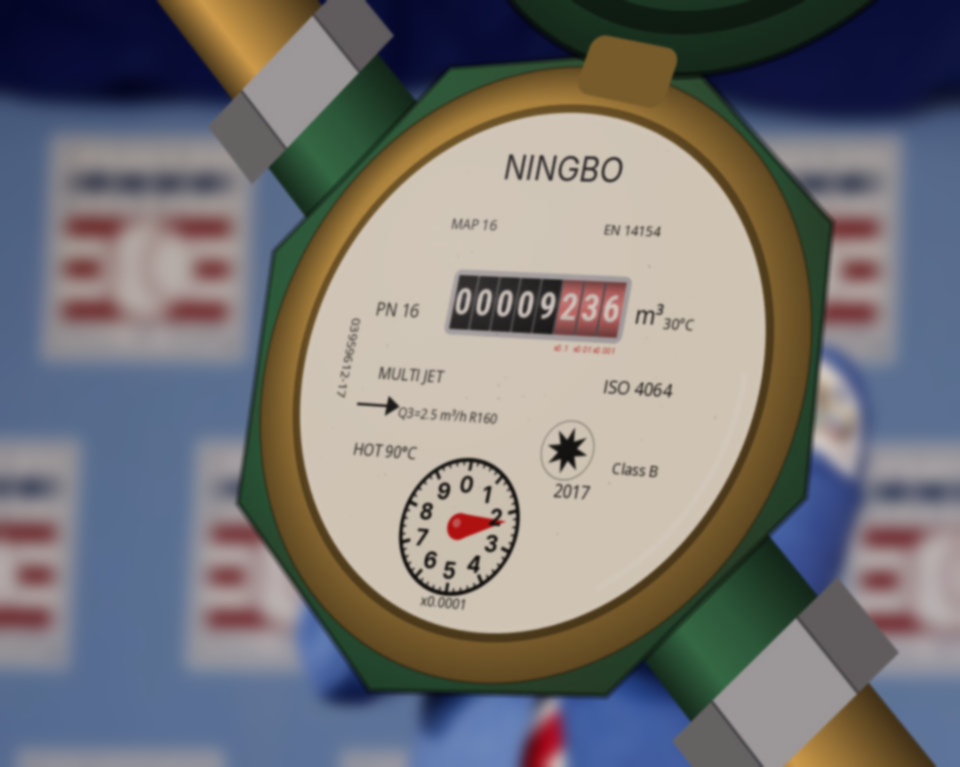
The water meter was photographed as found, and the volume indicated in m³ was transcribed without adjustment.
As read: 9.2362 m³
